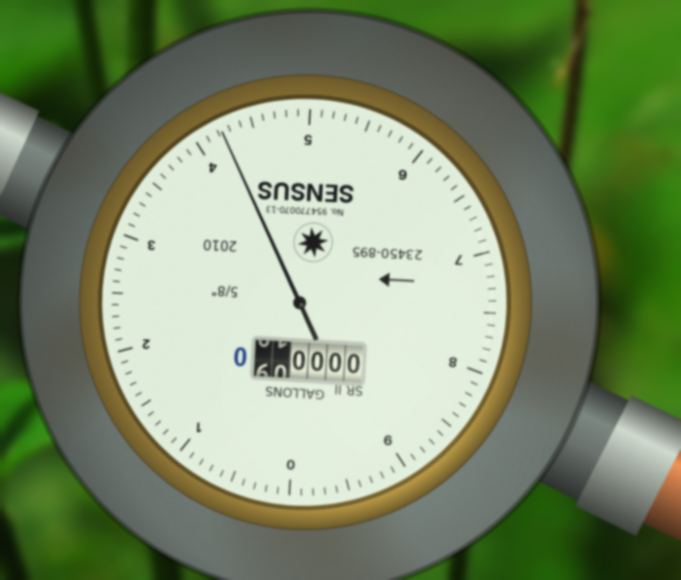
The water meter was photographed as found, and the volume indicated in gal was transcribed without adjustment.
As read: 94.2 gal
